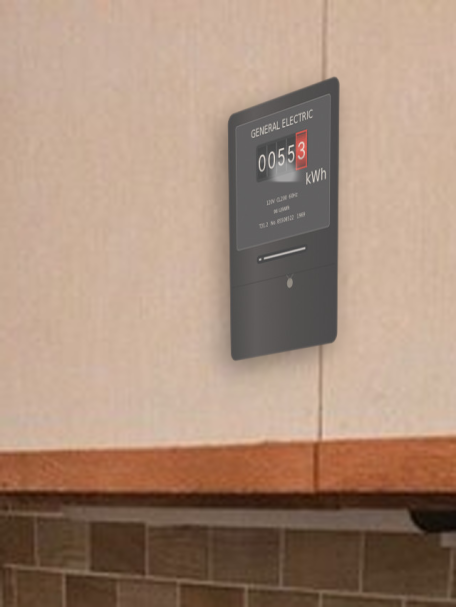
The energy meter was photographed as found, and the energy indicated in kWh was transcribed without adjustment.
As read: 55.3 kWh
